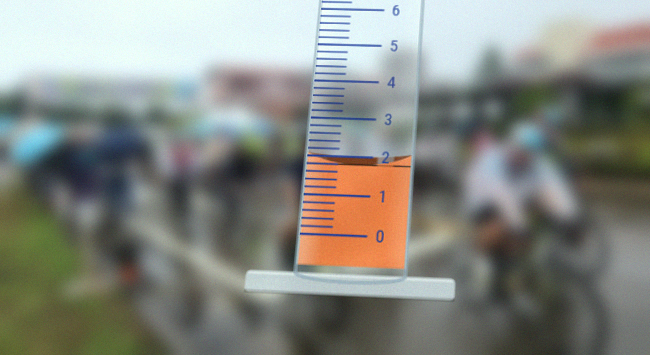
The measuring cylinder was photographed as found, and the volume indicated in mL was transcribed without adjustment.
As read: 1.8 mL
